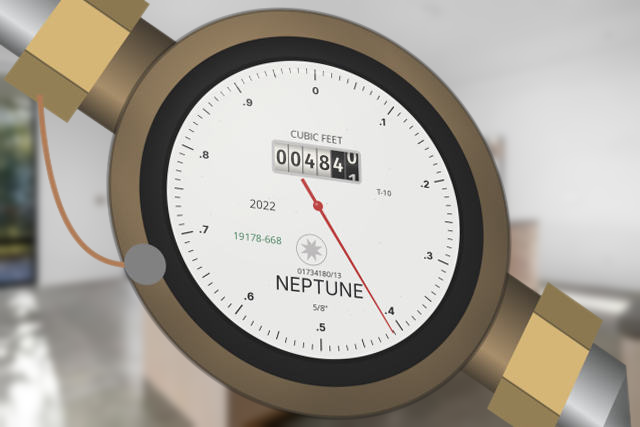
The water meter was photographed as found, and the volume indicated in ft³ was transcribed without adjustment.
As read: 4840.41 ft³
